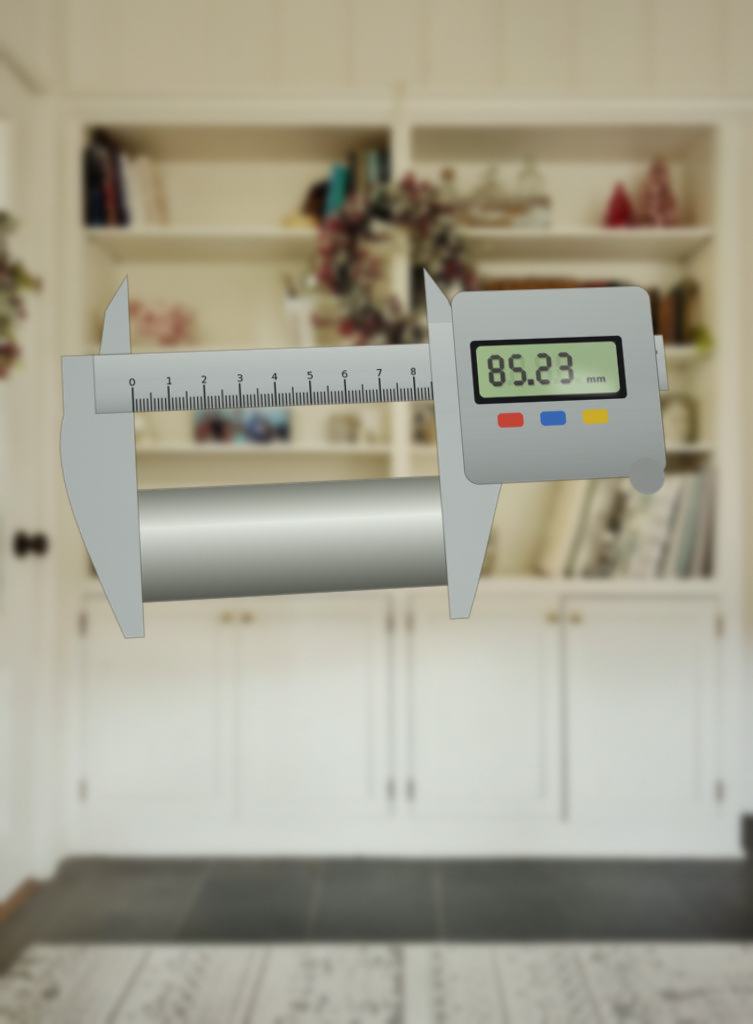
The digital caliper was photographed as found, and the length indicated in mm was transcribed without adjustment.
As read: 85.23 mm
